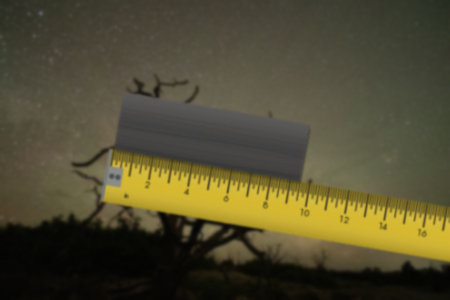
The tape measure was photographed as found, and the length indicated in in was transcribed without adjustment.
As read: 9.5 in
